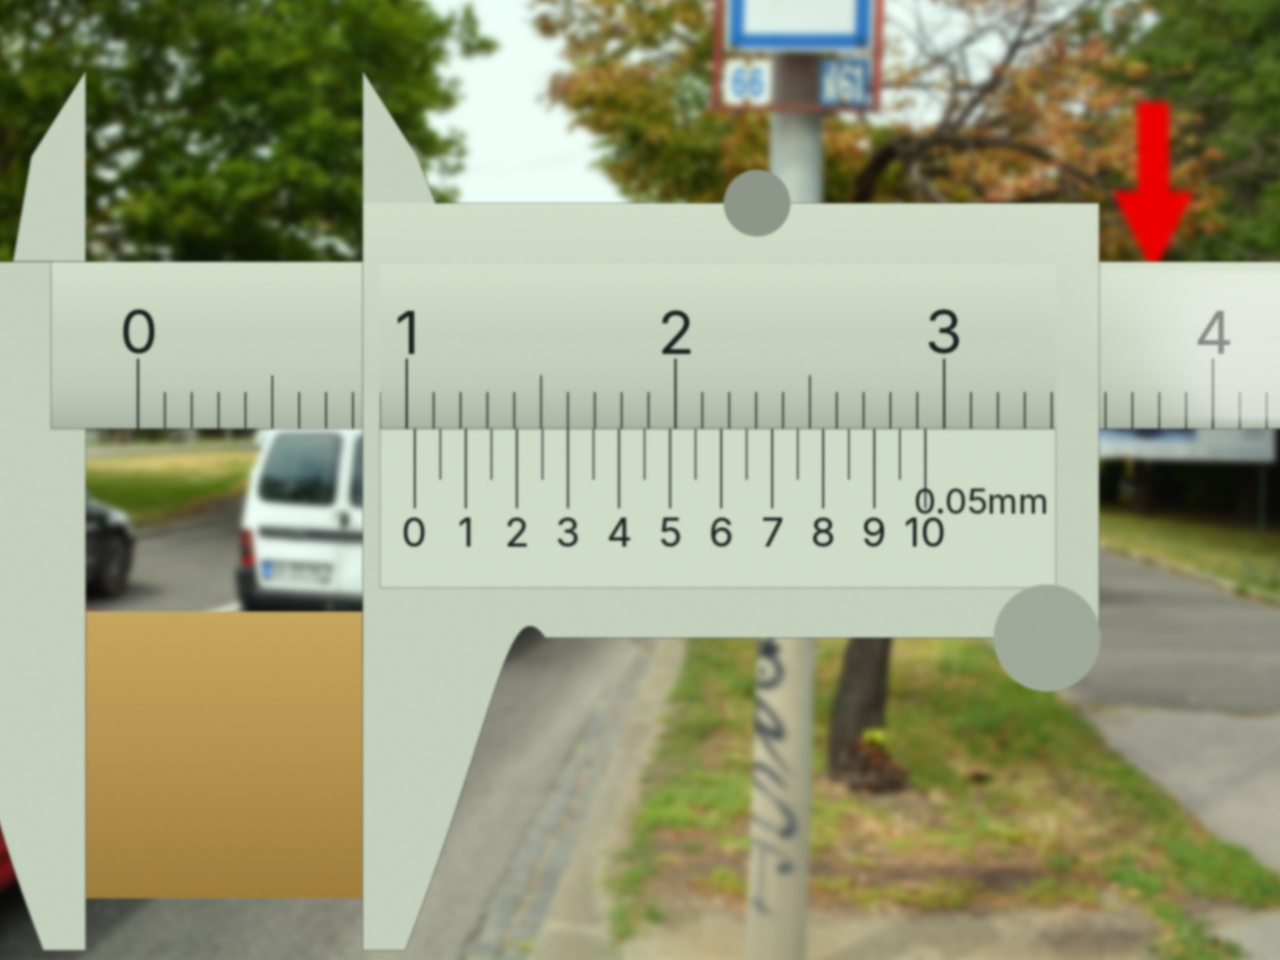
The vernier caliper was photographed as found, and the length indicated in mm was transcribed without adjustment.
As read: 10.3 mm
